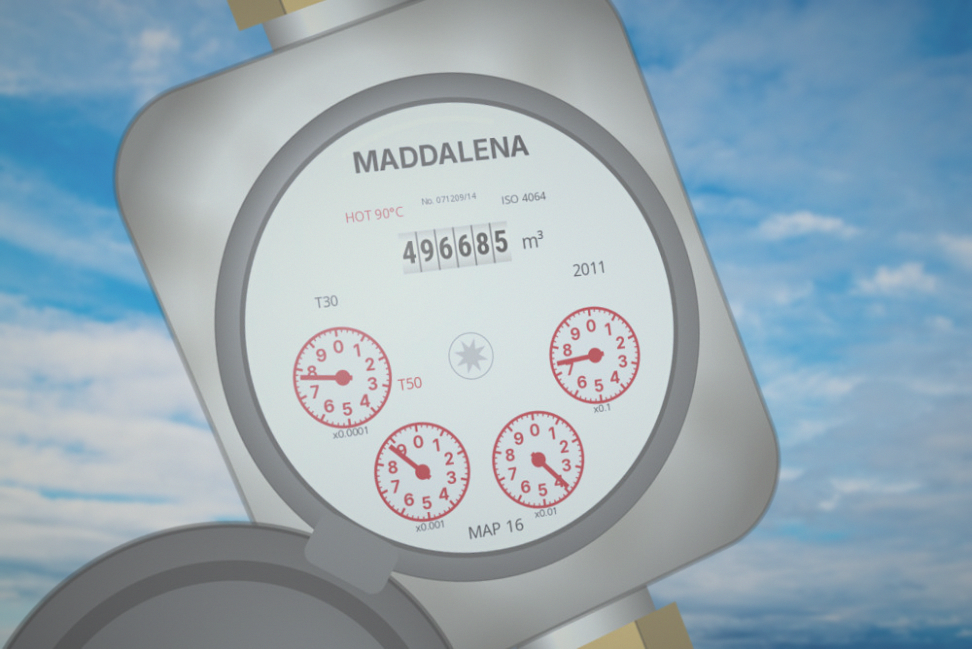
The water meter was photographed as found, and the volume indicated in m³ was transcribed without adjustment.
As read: 496685.7387 m³
